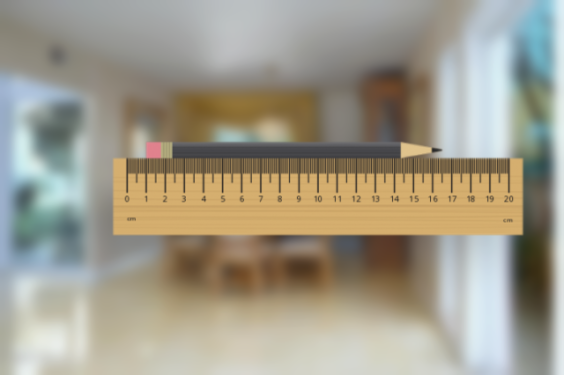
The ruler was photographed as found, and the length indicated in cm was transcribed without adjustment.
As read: 15.5 cm
